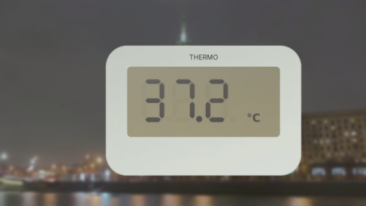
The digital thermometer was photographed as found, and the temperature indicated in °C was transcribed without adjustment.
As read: 37.2 °C
